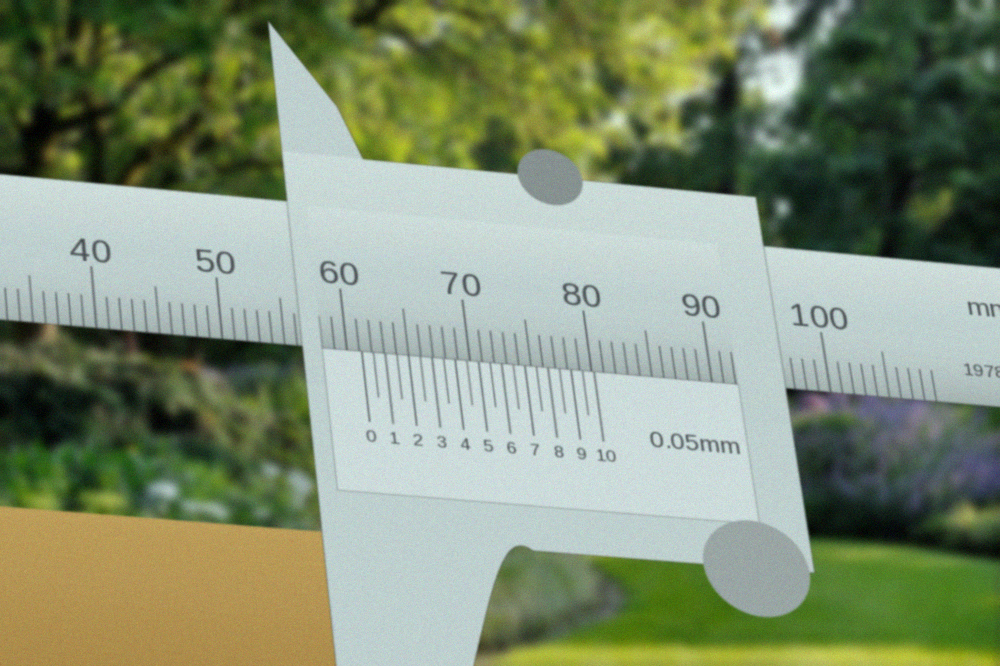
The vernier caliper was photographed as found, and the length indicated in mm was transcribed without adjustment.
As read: 61.2 mm
